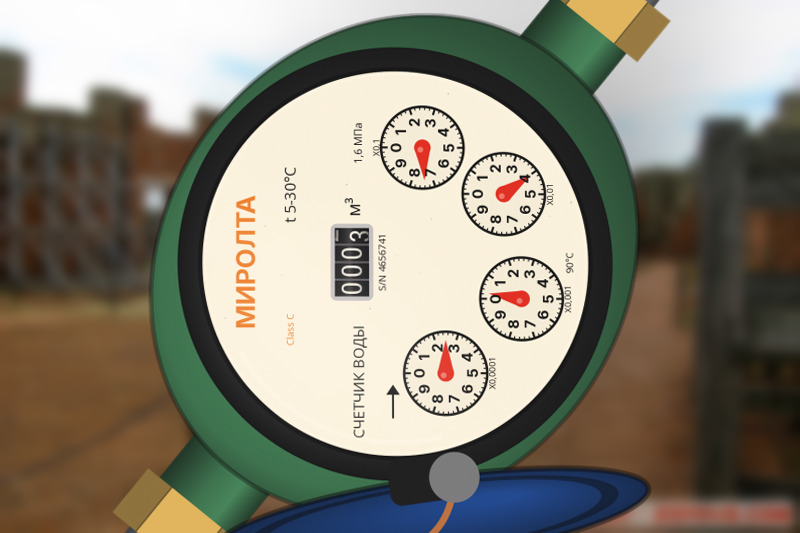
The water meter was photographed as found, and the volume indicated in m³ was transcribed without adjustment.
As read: 2.7402 m³
